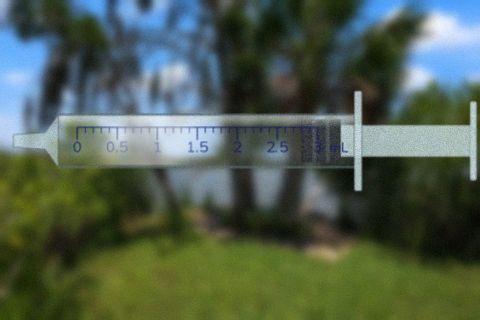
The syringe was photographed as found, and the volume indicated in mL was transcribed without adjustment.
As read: 2.8 mL
